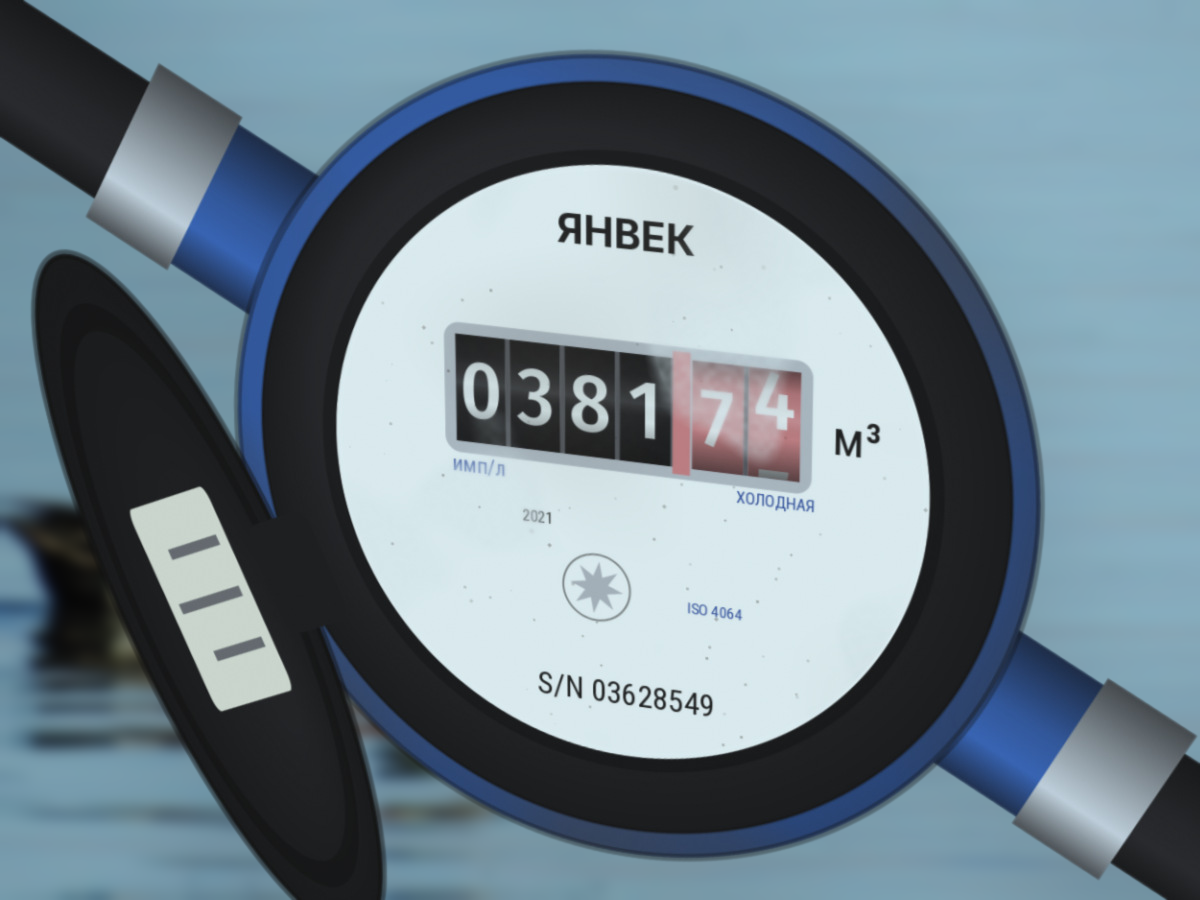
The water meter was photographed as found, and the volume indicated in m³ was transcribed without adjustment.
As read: 381.74 m³
